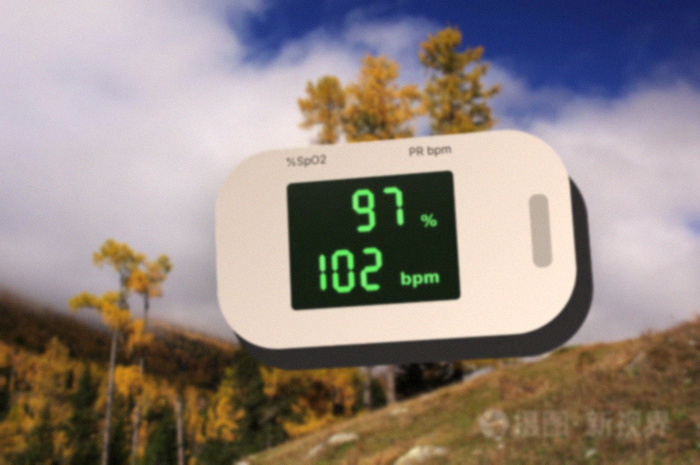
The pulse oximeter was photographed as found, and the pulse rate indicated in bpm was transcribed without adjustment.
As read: 102 bpm
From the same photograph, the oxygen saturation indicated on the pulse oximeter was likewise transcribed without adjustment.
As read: 97 %
